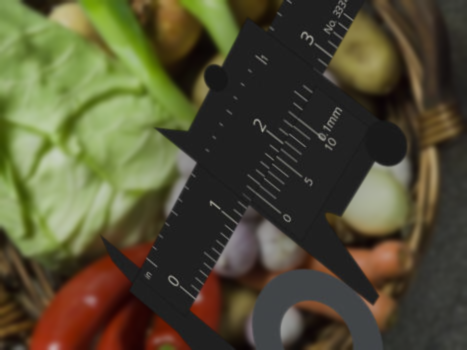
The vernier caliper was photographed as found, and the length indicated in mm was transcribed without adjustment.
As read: 14.0 mm
